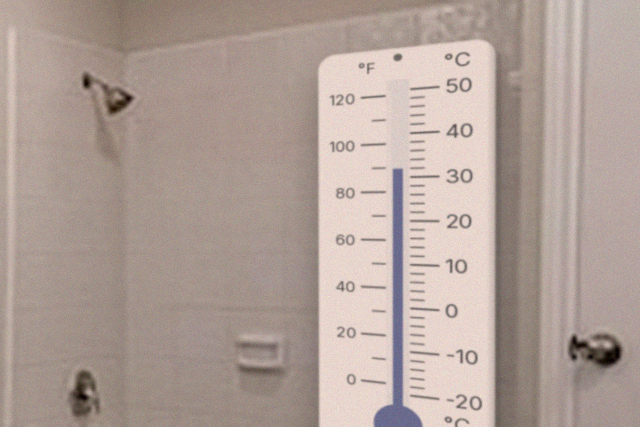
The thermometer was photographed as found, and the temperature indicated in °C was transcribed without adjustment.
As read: 32 °C
